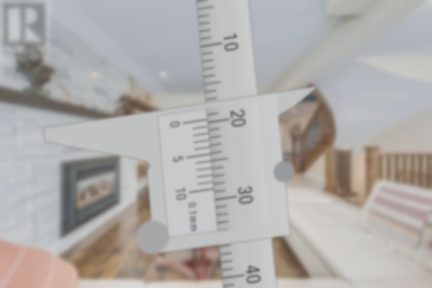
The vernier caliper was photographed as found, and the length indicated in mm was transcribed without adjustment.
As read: 19.6 mm
